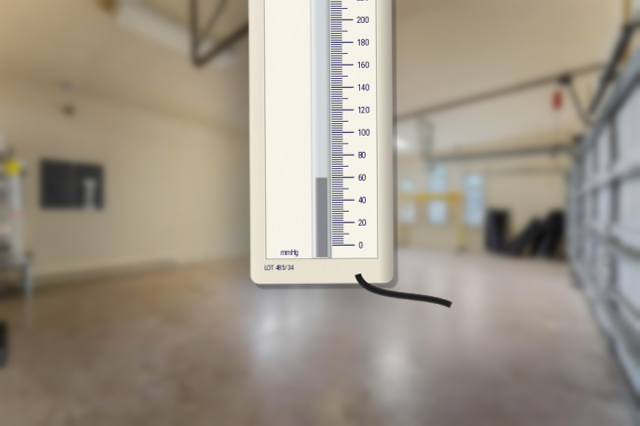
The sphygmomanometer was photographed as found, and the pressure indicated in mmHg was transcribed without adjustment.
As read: 60 mmHg
